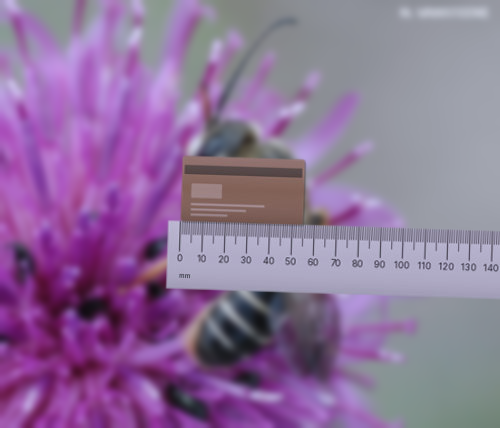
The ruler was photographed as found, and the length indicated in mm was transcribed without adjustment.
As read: 55 mm
